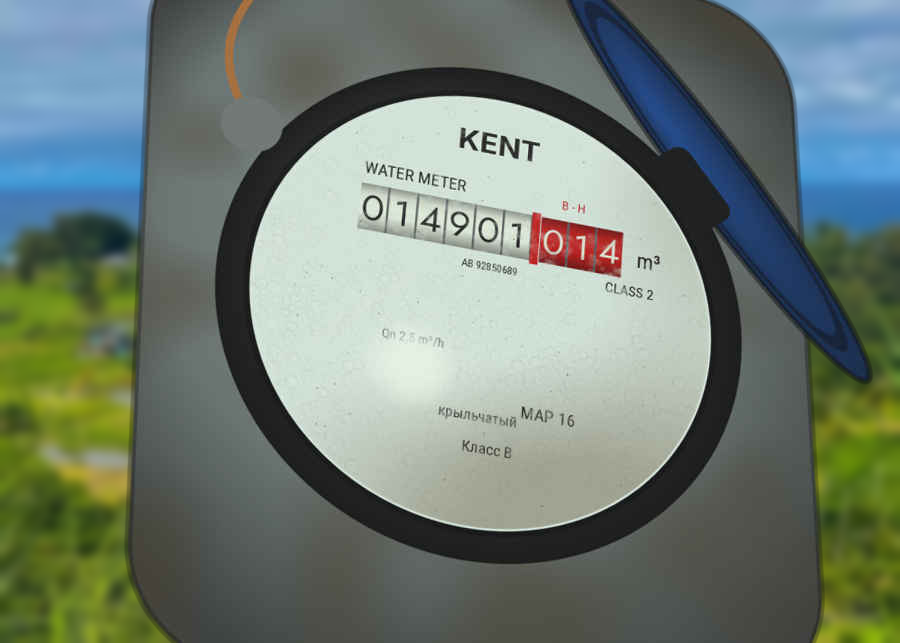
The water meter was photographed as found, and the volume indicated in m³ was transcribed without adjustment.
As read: 14901.014 m³
